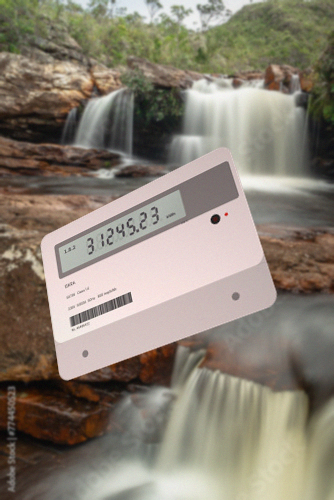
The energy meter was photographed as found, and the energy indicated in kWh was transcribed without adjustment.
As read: 31245.23 kWh
